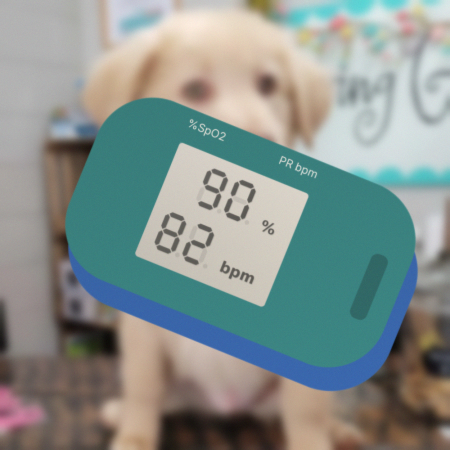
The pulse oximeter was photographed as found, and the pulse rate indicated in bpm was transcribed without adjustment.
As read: 82 bpm
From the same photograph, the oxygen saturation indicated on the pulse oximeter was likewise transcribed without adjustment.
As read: 90 %
